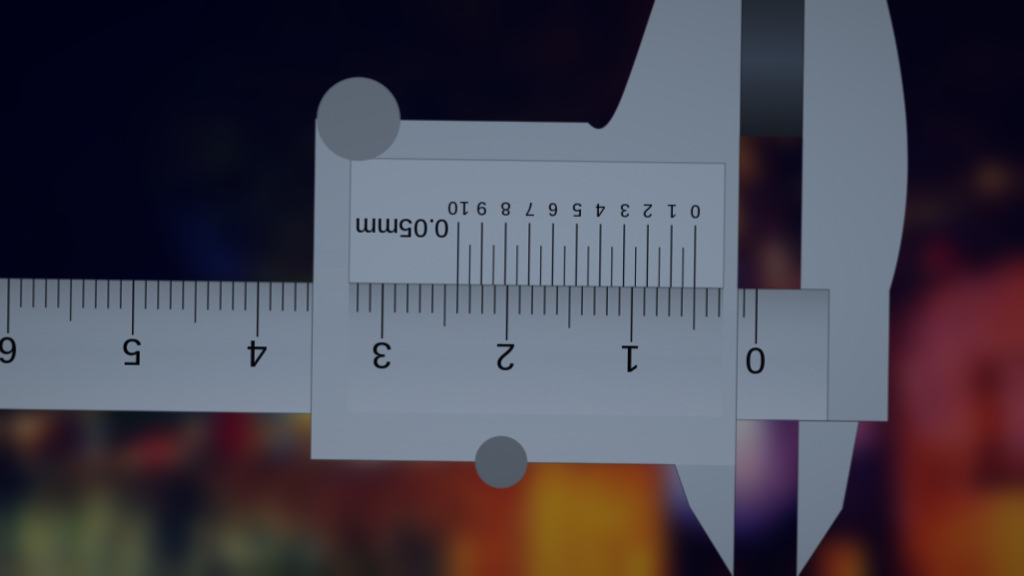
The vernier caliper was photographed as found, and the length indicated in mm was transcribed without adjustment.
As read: 5.0 mm
